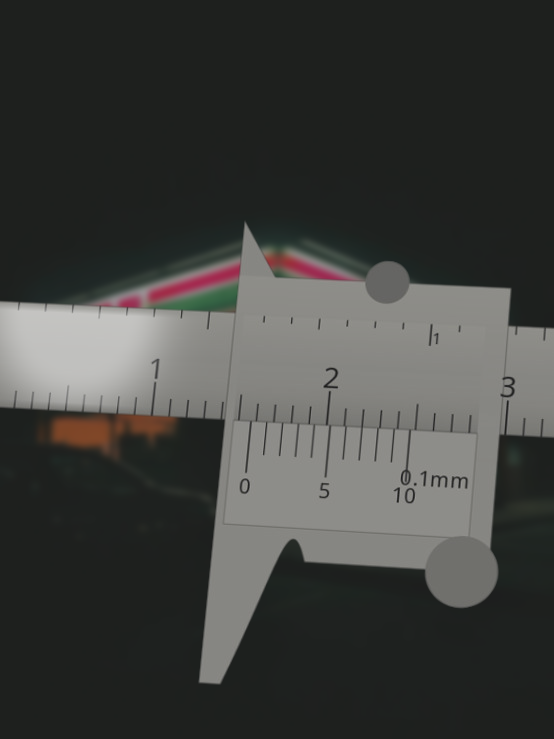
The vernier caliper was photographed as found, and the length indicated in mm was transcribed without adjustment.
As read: 15.7 mm
